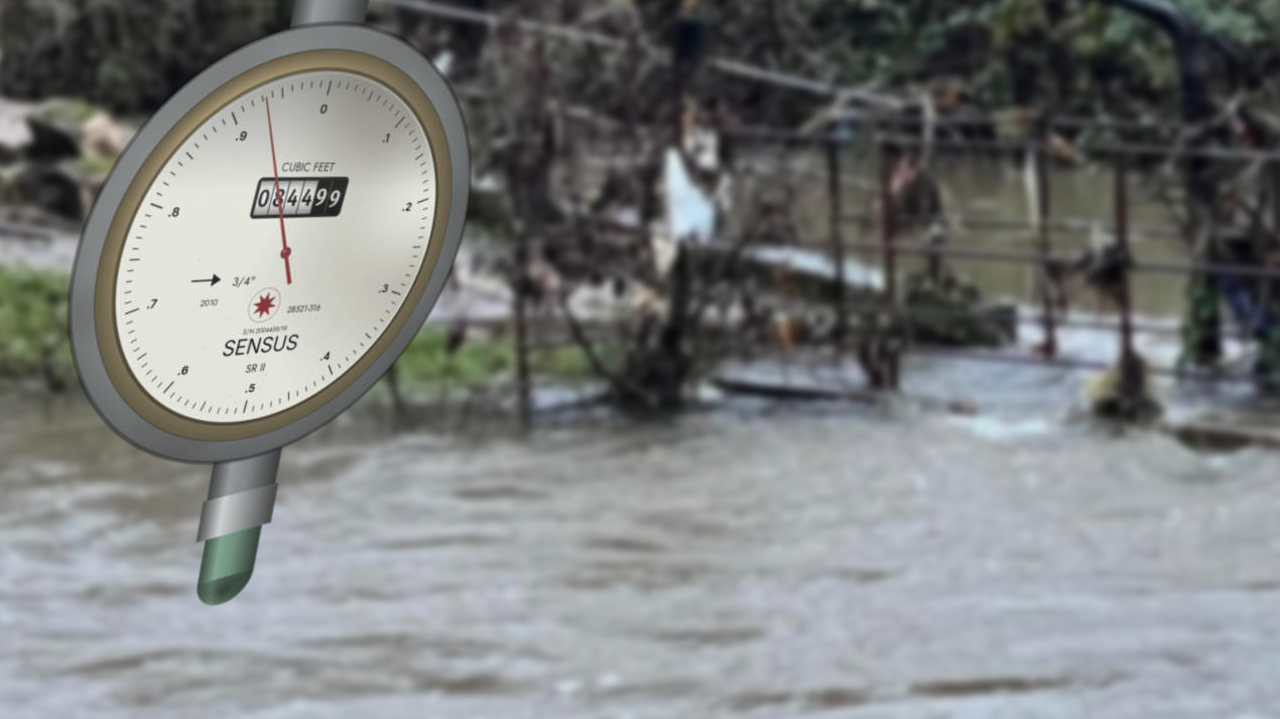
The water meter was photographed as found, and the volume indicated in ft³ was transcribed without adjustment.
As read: 84498.93 ft³
